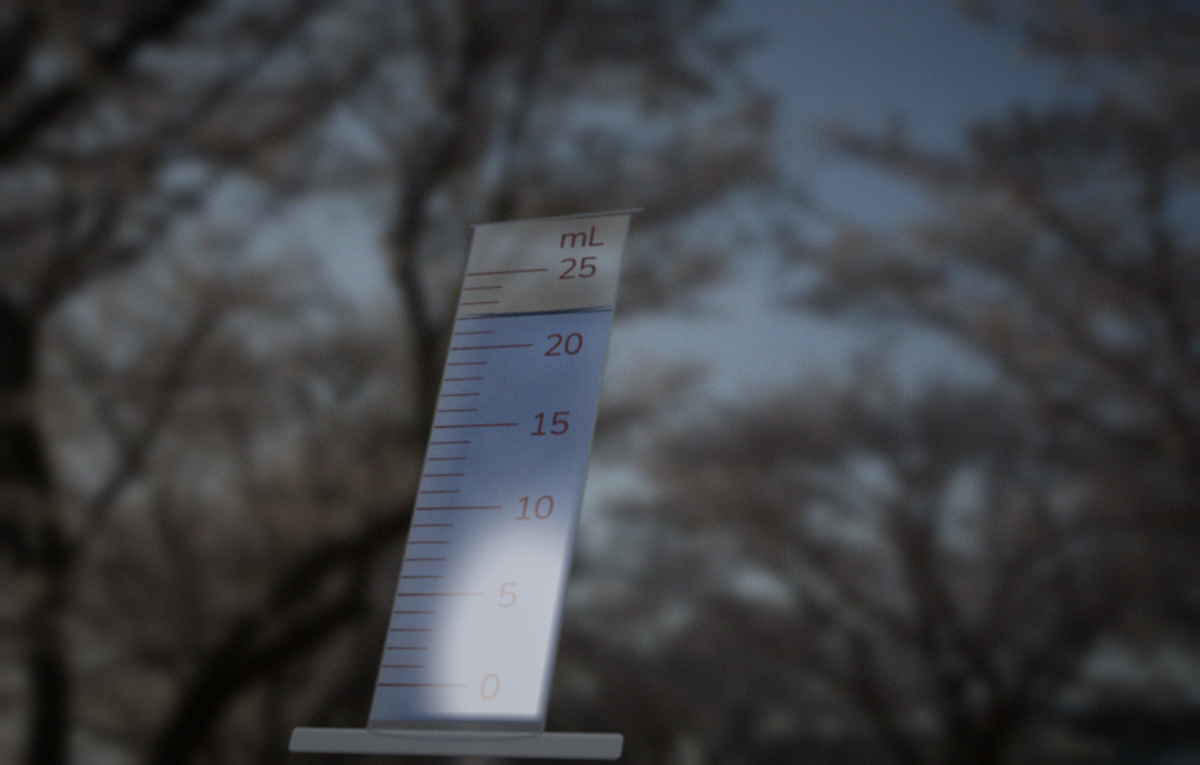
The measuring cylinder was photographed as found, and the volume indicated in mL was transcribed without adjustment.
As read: 22 mL
